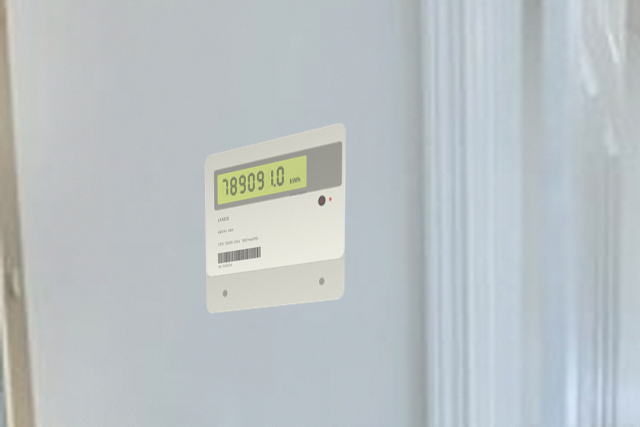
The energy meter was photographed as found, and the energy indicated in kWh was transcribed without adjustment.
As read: 789091.0 kWh
